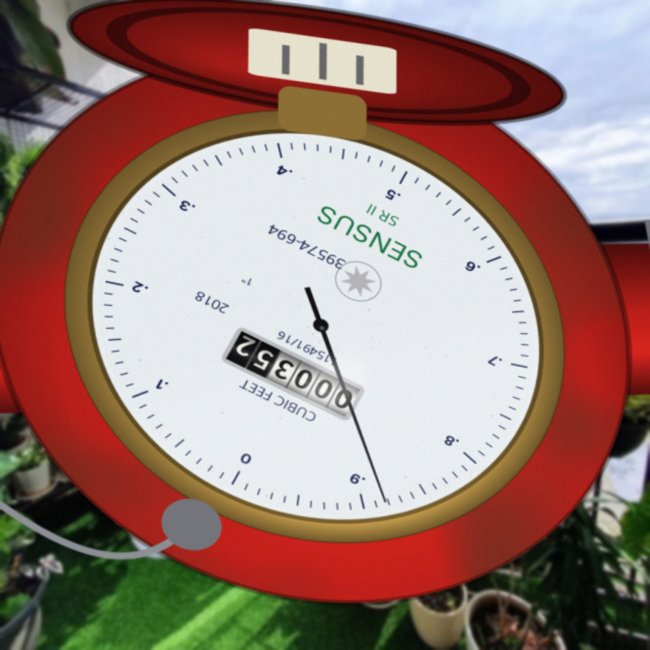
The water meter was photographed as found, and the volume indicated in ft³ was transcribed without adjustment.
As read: 351.88 ft³
